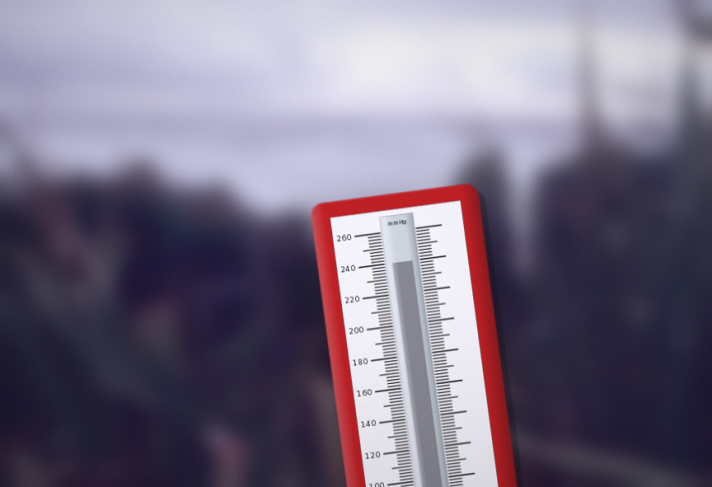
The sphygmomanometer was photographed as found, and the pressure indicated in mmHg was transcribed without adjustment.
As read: 240 mmHg
